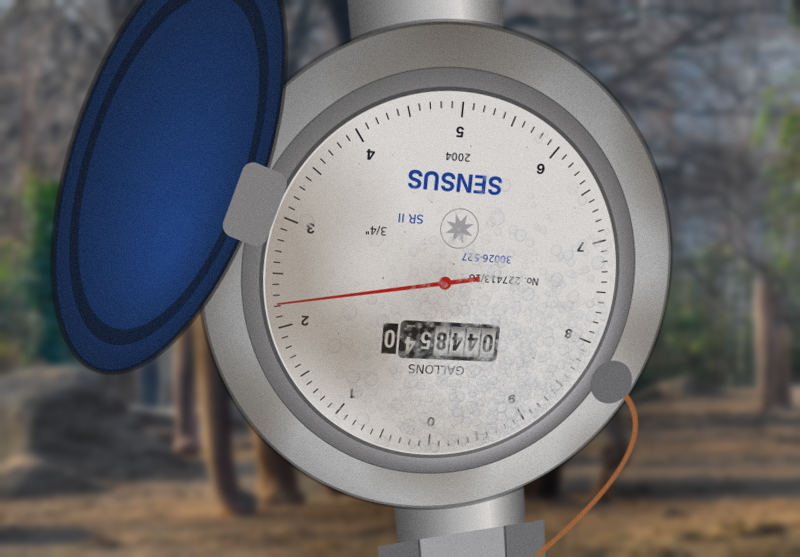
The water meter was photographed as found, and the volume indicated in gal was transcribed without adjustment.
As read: 448542.2 gal
